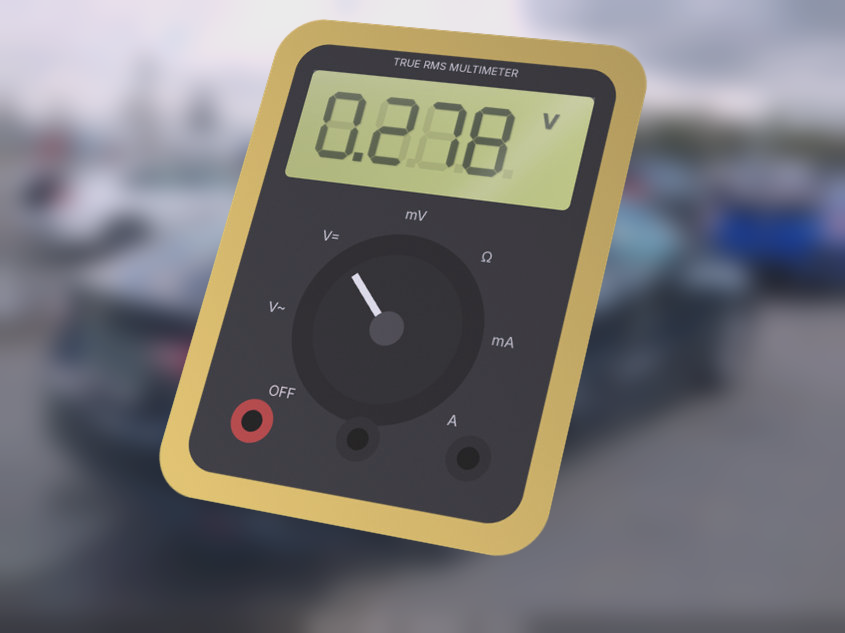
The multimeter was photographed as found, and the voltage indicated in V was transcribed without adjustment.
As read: 0.278 V
